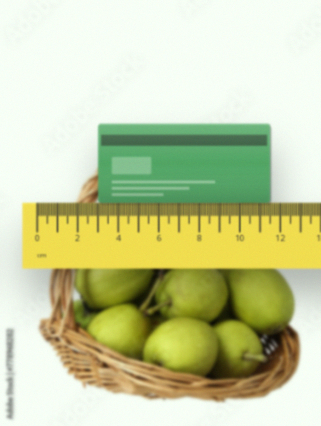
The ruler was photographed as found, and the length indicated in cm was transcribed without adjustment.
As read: 8.5 cm
